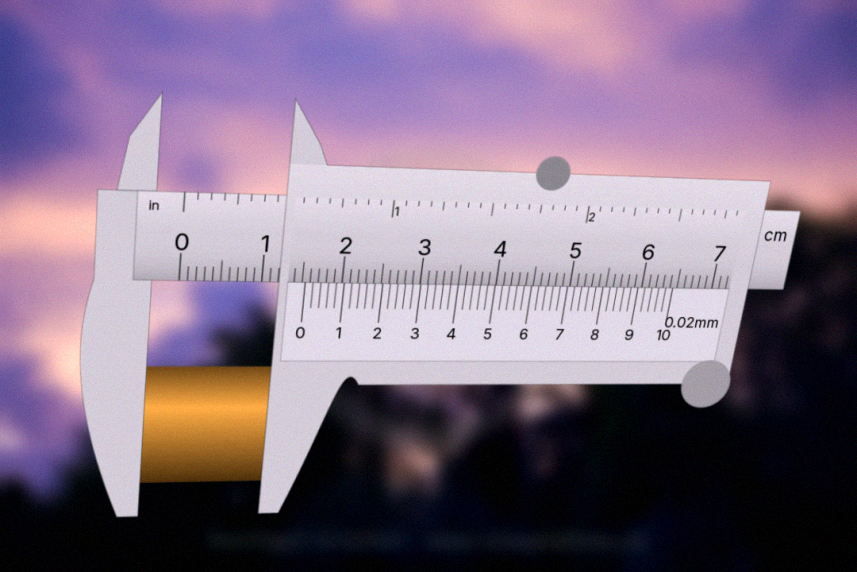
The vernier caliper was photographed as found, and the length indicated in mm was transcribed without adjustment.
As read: 15.4 mm
